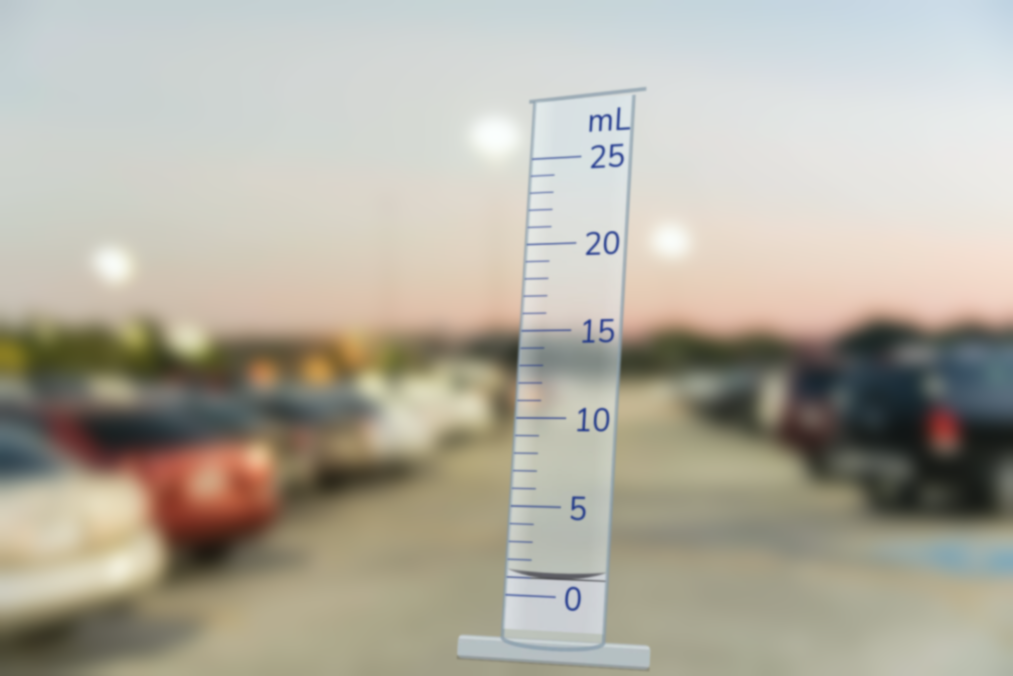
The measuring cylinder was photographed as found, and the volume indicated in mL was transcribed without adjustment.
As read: 1 mL
